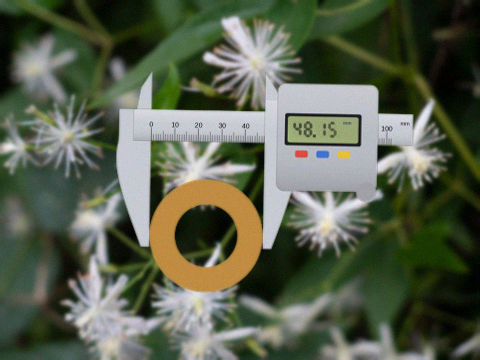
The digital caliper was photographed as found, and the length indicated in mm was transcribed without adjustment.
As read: 48.15 mm
